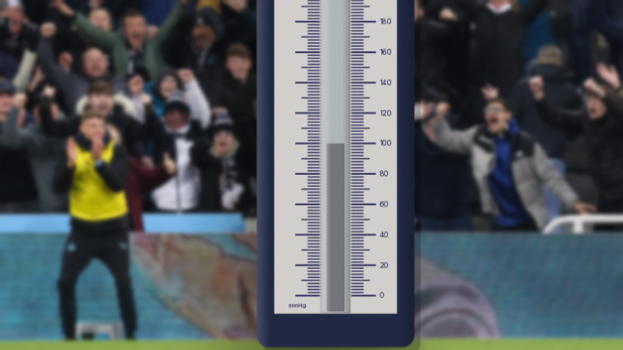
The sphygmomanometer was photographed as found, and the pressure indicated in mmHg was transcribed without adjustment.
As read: 100 mmHg
